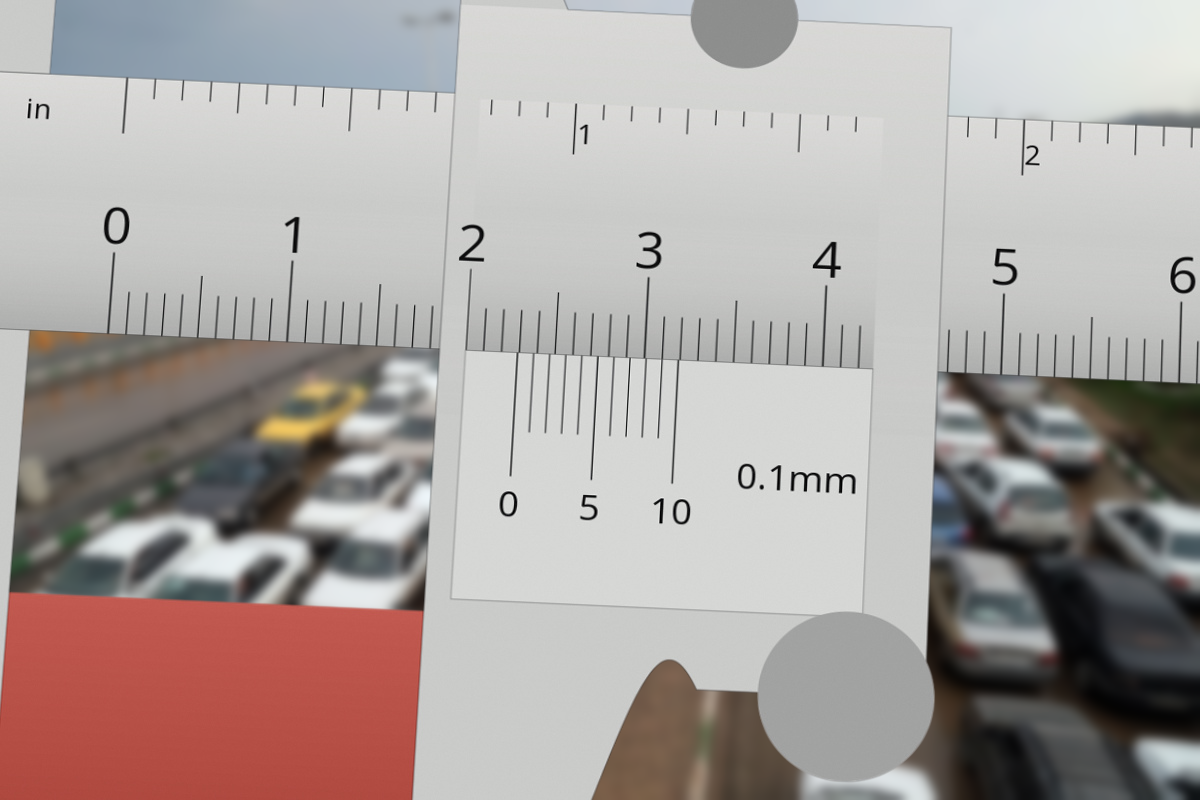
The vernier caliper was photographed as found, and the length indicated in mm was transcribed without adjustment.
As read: 22.9 mm
